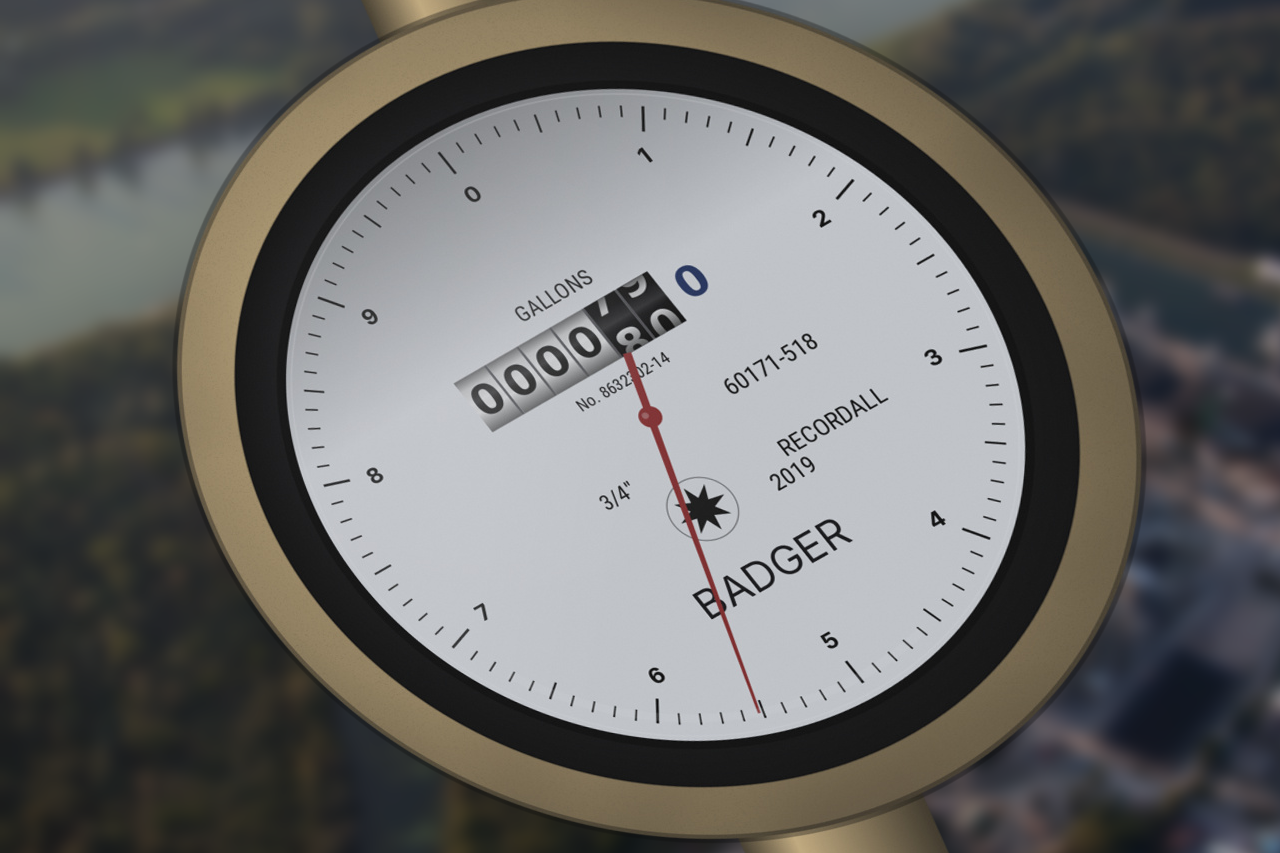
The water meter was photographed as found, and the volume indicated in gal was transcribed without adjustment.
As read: 795.5 gal
